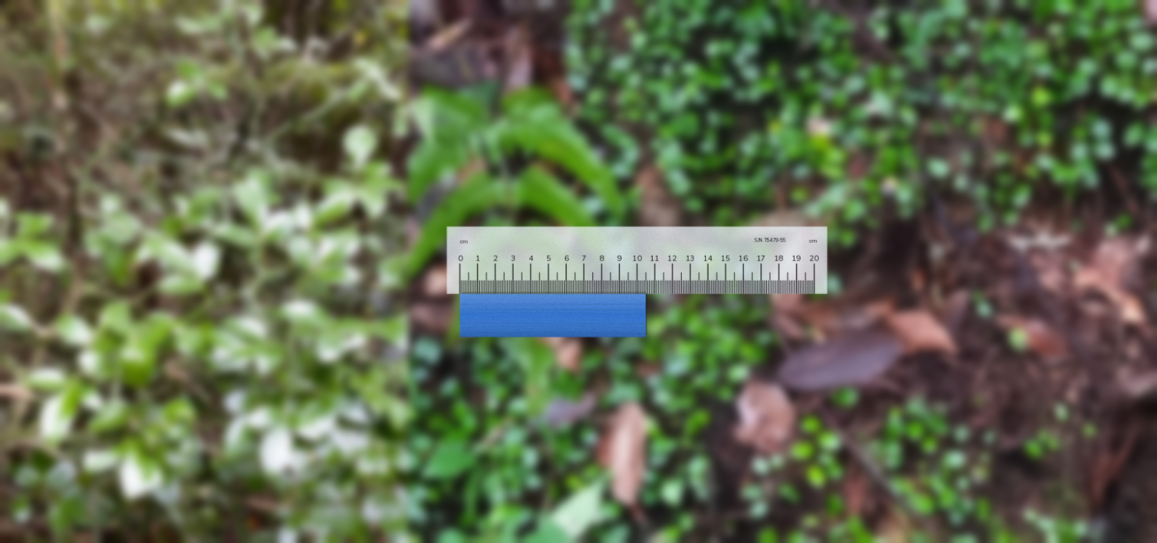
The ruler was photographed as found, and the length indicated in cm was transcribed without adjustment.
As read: 10.5 cm
